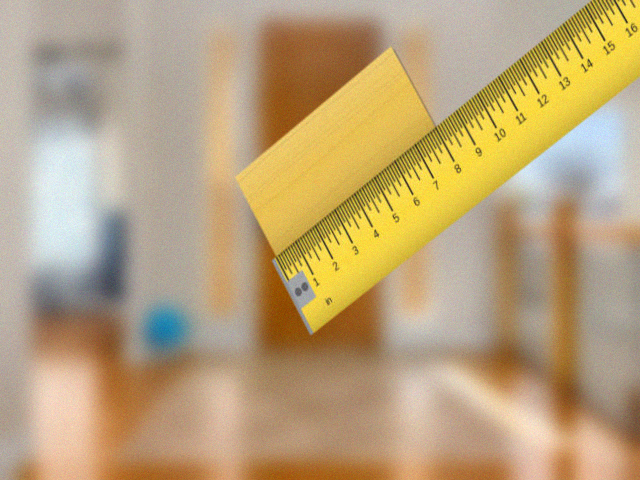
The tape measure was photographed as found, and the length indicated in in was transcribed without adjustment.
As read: 8 in
